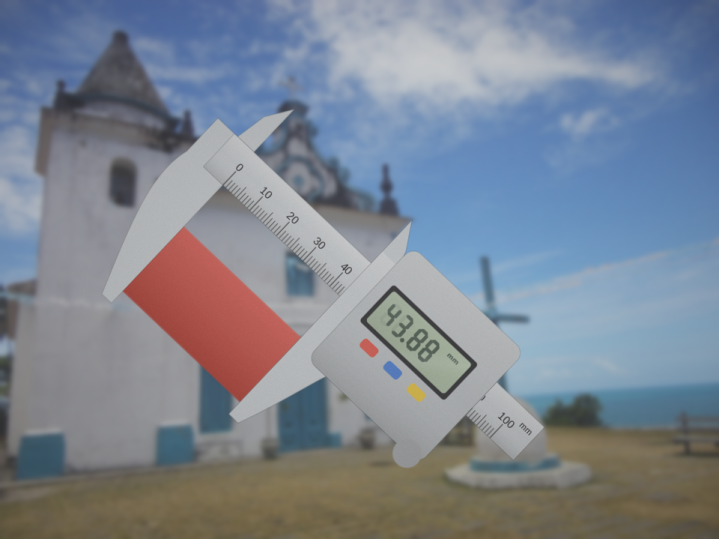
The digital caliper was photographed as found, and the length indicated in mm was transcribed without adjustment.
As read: 43.88 mm
